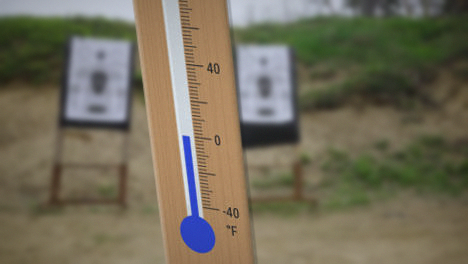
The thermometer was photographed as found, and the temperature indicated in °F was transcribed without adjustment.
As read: 0 °F
